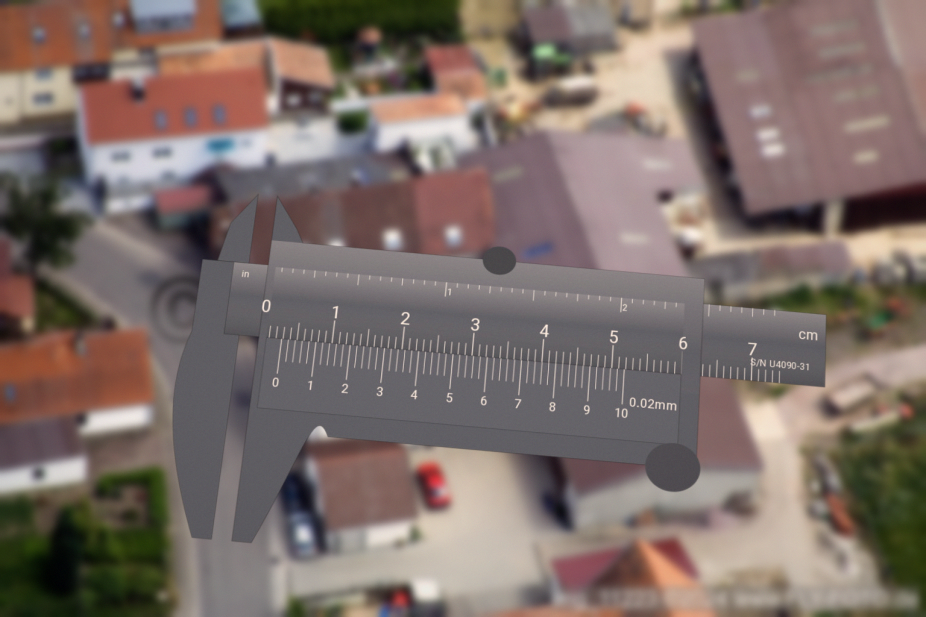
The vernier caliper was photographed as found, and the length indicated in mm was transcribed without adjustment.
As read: 2.8 mm
